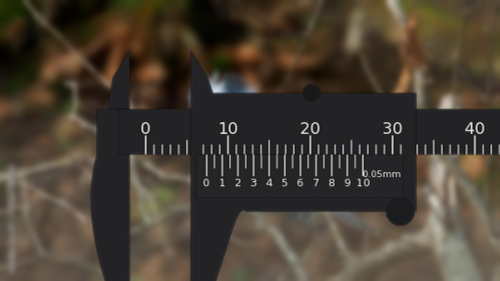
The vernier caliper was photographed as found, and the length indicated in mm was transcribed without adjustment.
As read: 7.4 mm
